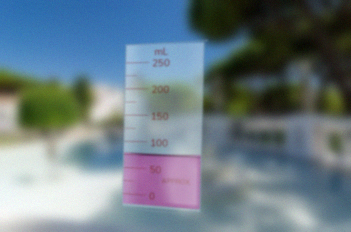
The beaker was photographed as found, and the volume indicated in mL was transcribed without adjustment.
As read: 75 mL
